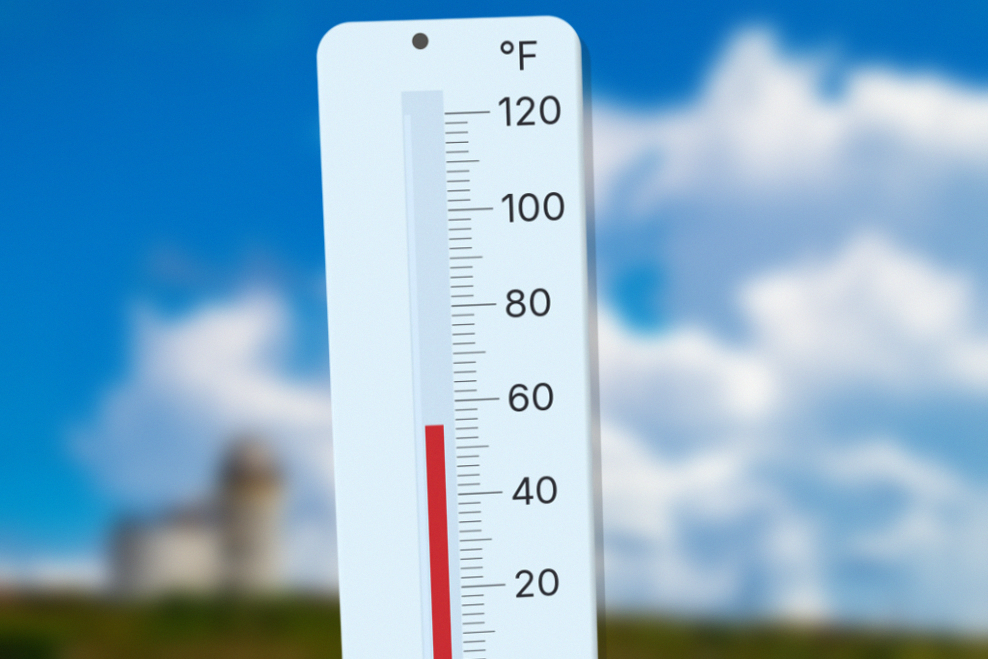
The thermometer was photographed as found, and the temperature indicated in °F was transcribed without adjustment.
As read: 55 °F
